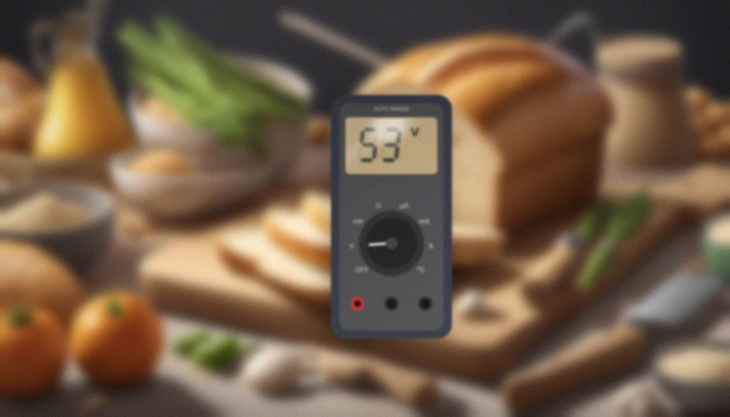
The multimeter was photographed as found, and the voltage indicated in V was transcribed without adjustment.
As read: 53 V
